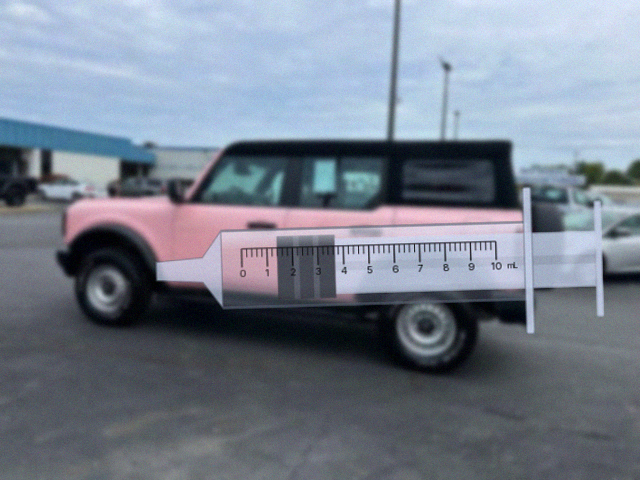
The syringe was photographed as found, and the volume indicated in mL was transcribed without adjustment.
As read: 1.4 mL
